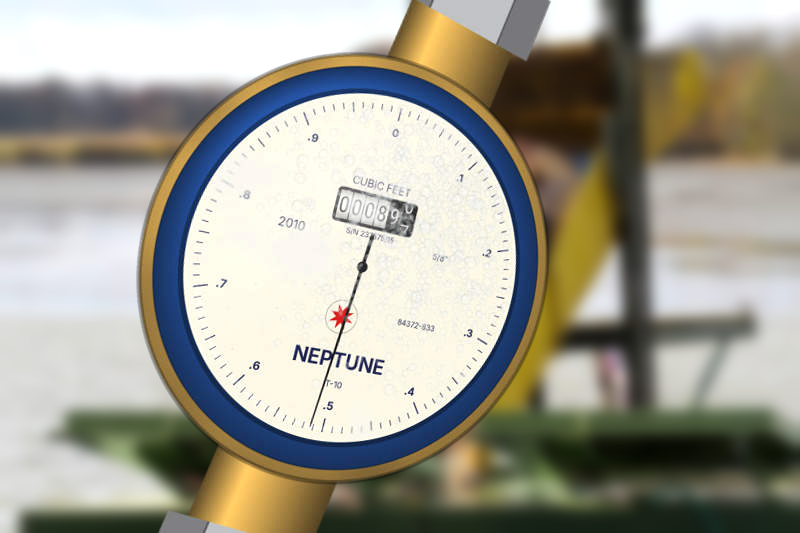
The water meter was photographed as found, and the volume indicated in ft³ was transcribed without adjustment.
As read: 896.51 ft³
